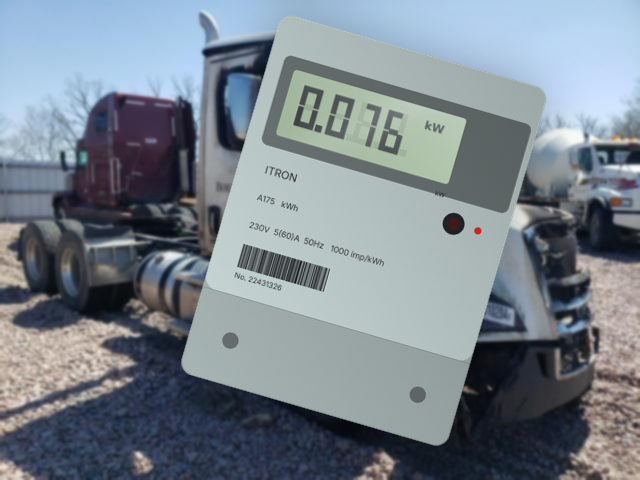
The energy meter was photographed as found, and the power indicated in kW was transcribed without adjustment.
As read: 0.076 kW
